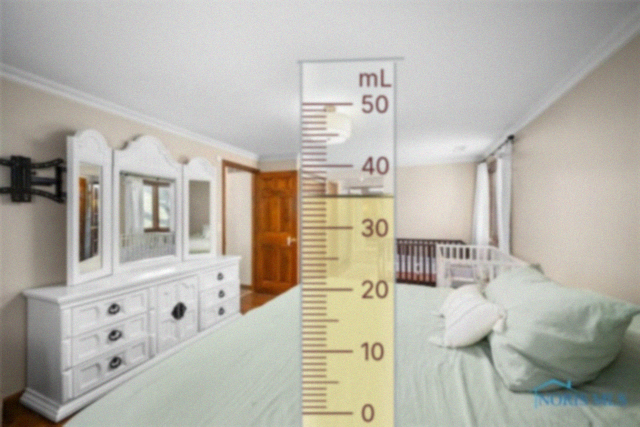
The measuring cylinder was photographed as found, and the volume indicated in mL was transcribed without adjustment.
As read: 35 mL
